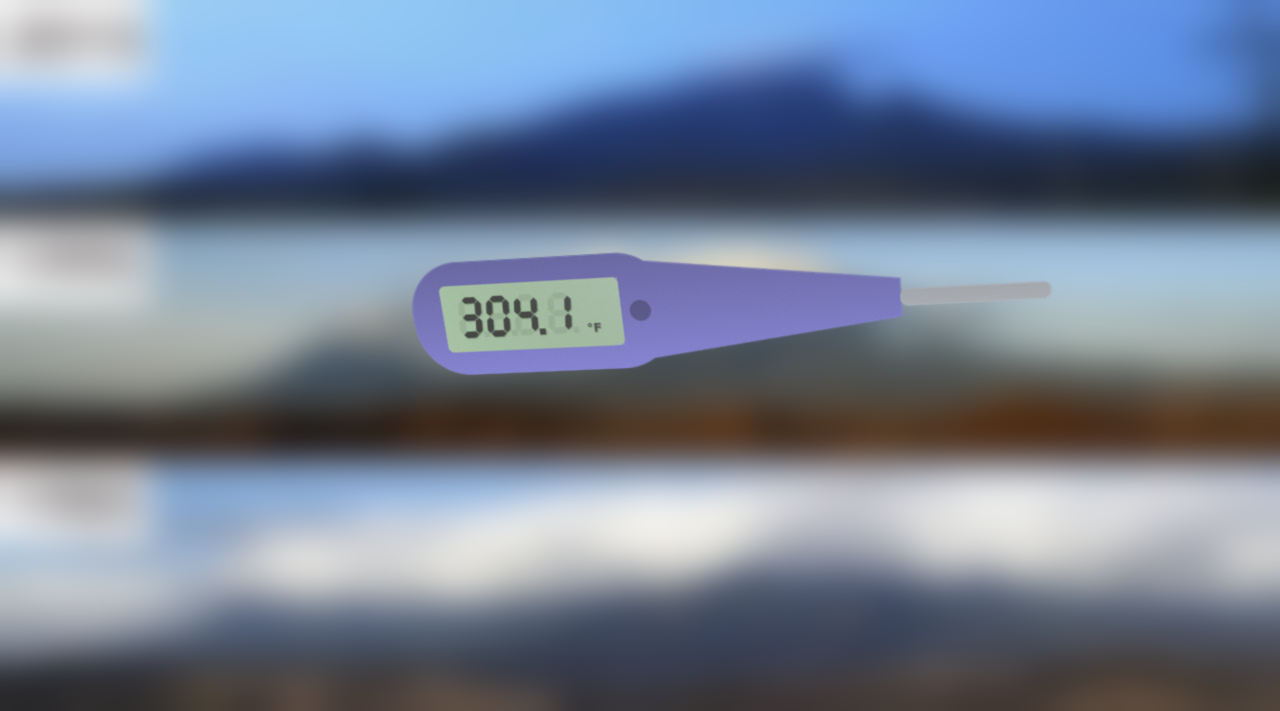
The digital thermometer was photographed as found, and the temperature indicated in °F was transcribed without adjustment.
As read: 304.1 °F
